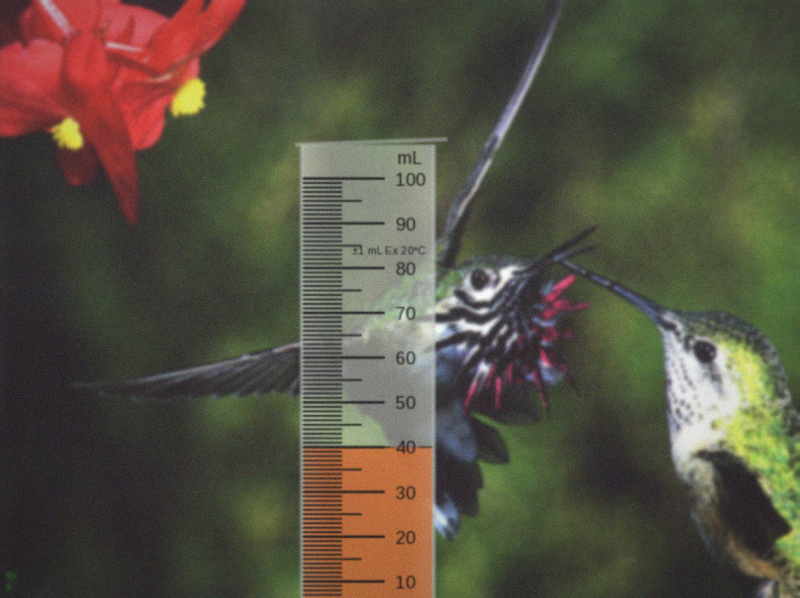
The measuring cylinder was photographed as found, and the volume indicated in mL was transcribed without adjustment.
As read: 40 mL
